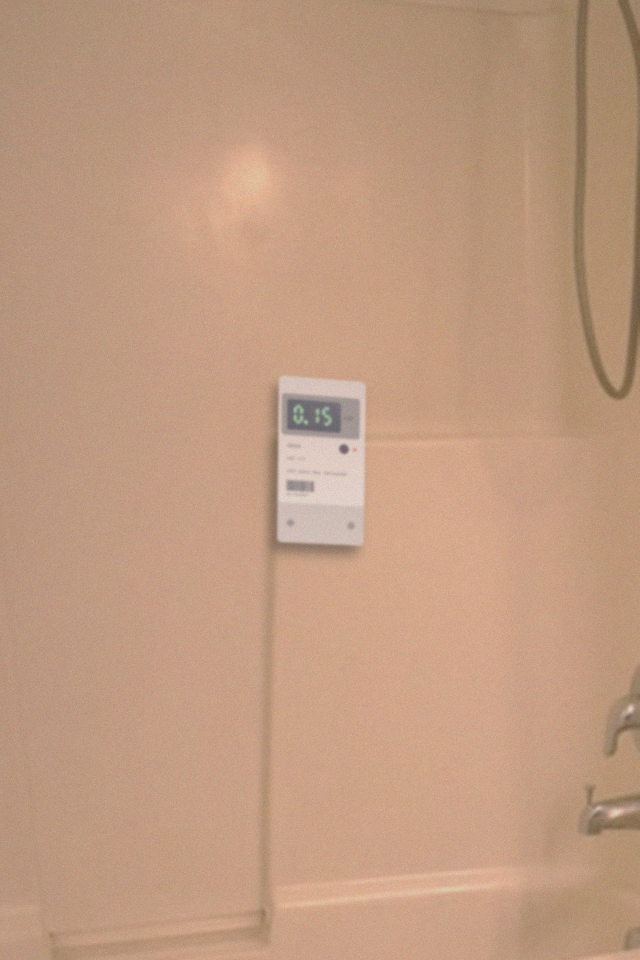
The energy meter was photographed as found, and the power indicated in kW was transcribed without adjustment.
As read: 0.15 kW
